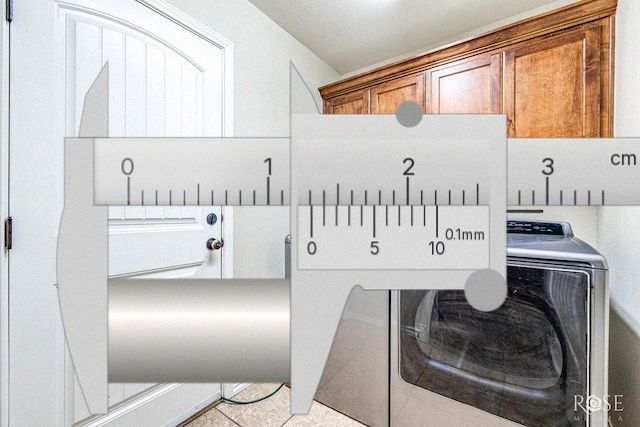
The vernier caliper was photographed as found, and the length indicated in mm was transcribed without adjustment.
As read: 13.1 mm
